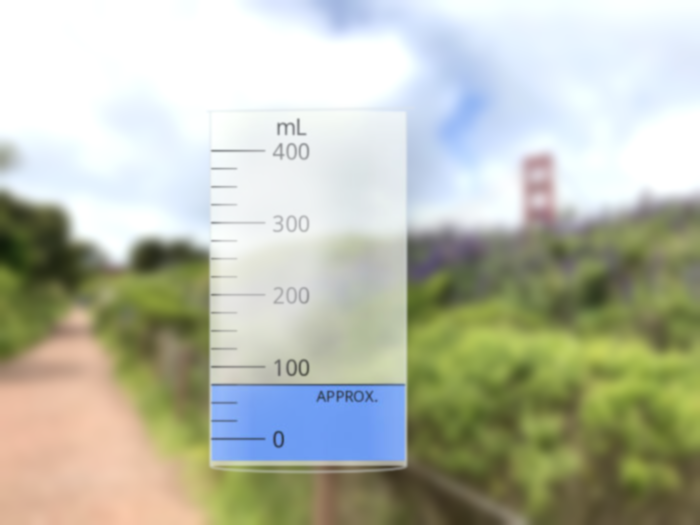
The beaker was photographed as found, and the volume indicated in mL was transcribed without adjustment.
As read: 75 mL
